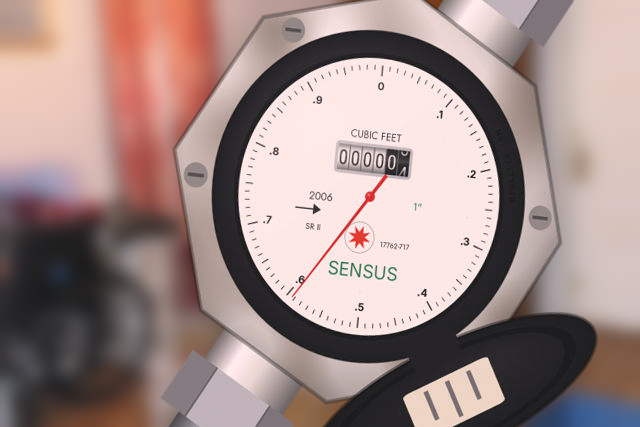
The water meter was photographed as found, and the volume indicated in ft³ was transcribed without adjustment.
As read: 3.59 ft³
